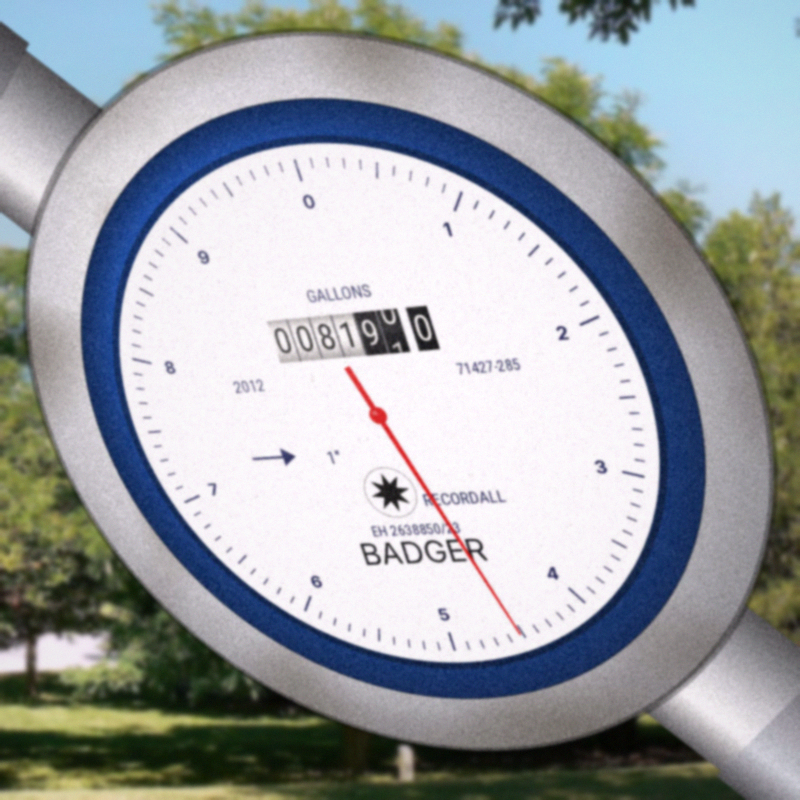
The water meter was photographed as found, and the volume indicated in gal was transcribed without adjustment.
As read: 81904.5 gal
